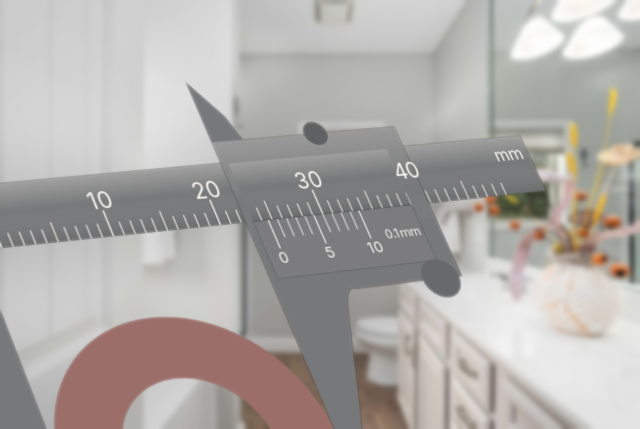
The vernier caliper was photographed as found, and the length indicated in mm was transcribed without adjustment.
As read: 24.6 mm
